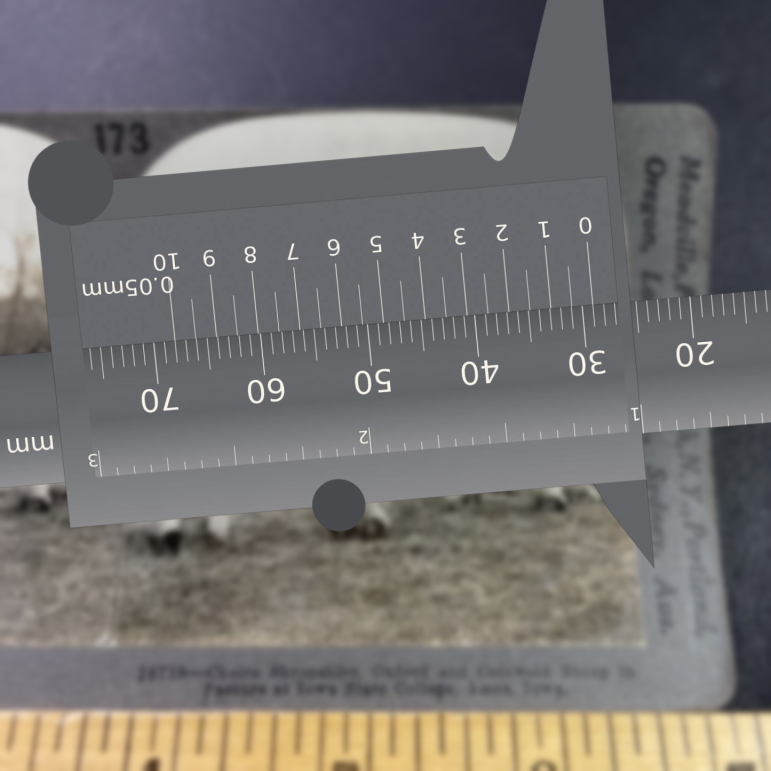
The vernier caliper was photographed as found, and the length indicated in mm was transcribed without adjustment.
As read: 29.0 mm
